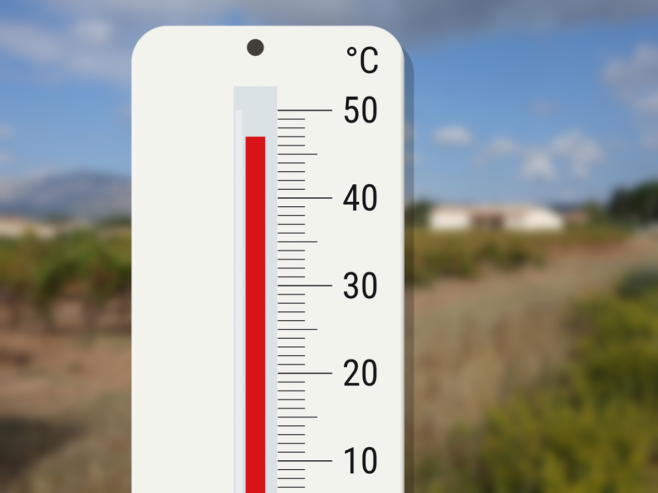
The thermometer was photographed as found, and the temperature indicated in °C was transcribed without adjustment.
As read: 47 °C
